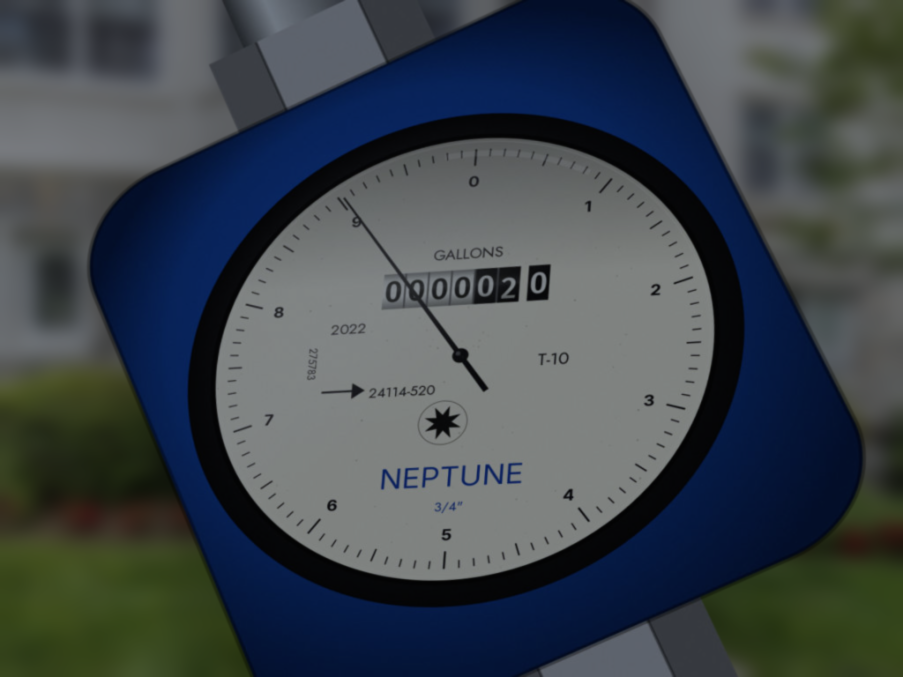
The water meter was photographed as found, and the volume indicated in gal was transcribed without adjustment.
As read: 19.0 gal
